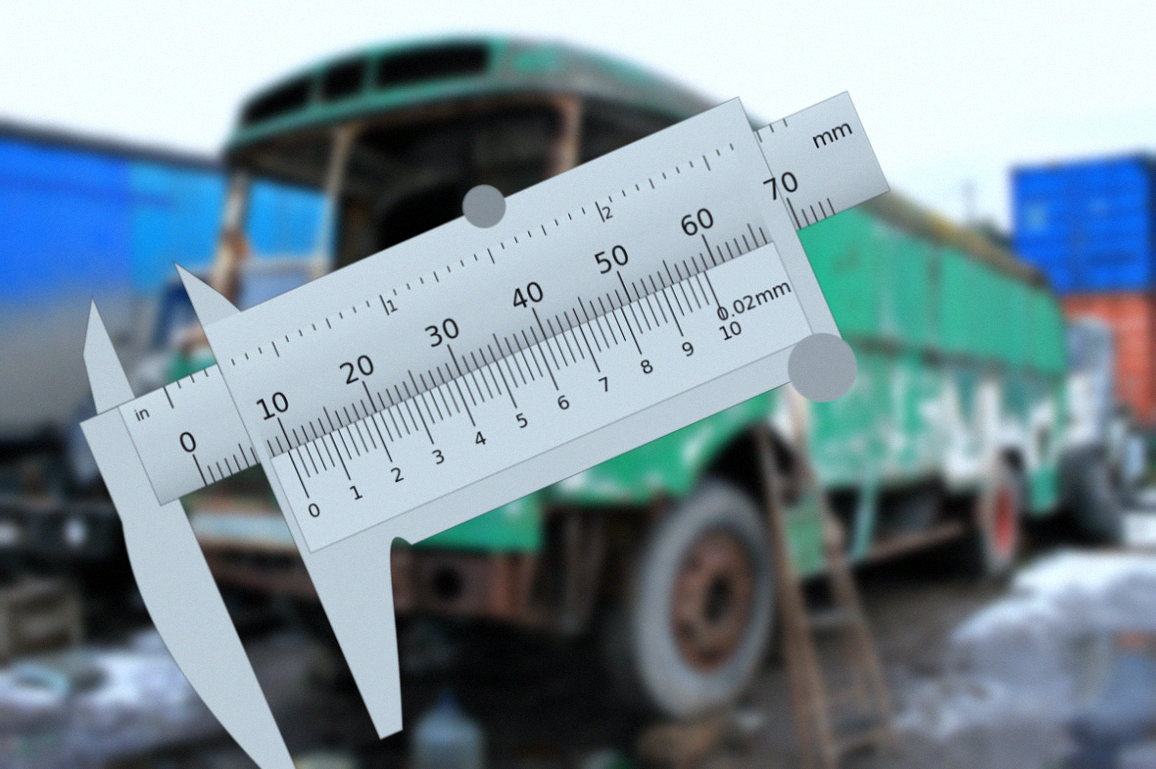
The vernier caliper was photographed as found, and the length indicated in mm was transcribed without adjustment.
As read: 9.6 mm
